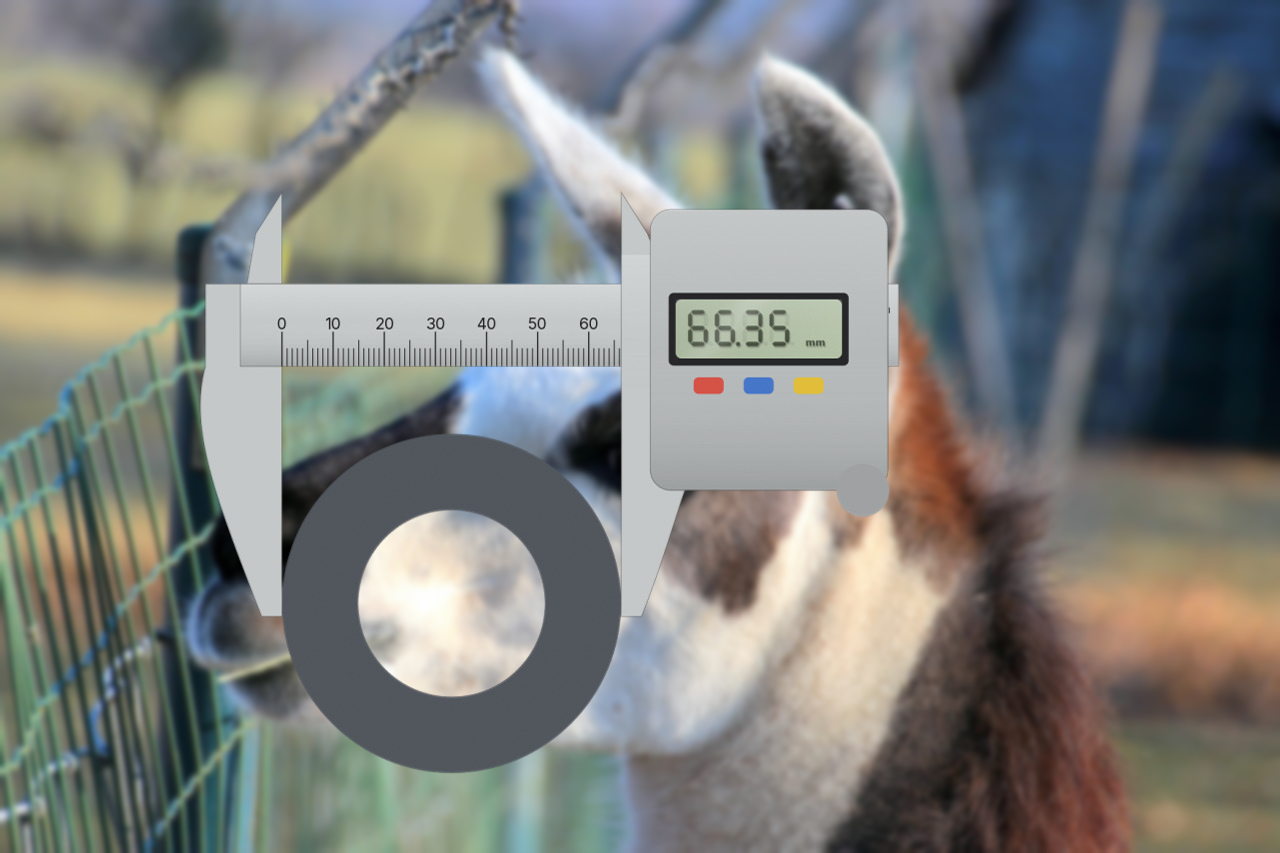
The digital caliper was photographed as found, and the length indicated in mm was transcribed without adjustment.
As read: 66.35 mm
